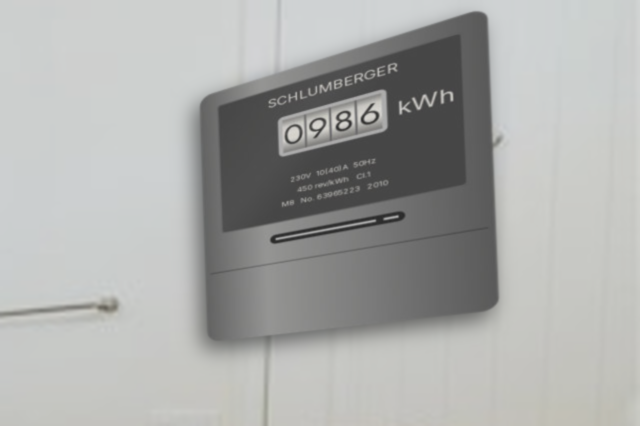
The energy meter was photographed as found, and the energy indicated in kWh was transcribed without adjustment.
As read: 986 kWh
